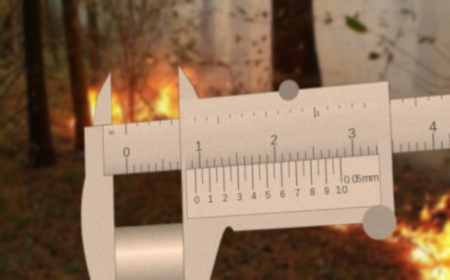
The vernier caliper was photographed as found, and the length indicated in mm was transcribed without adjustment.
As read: 9.4 mm
